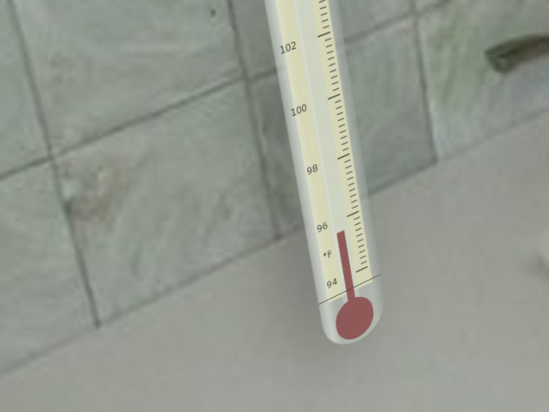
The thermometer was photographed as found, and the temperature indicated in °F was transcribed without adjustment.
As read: 95.6 °F
